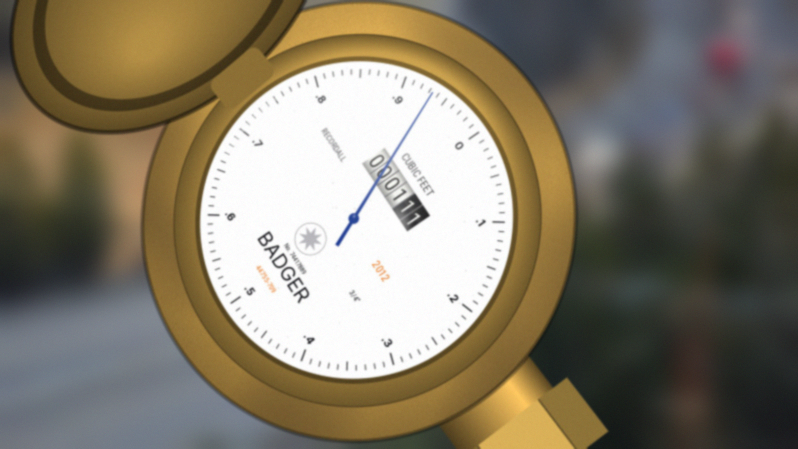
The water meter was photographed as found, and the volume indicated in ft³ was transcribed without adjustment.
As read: 110.93 ft³
